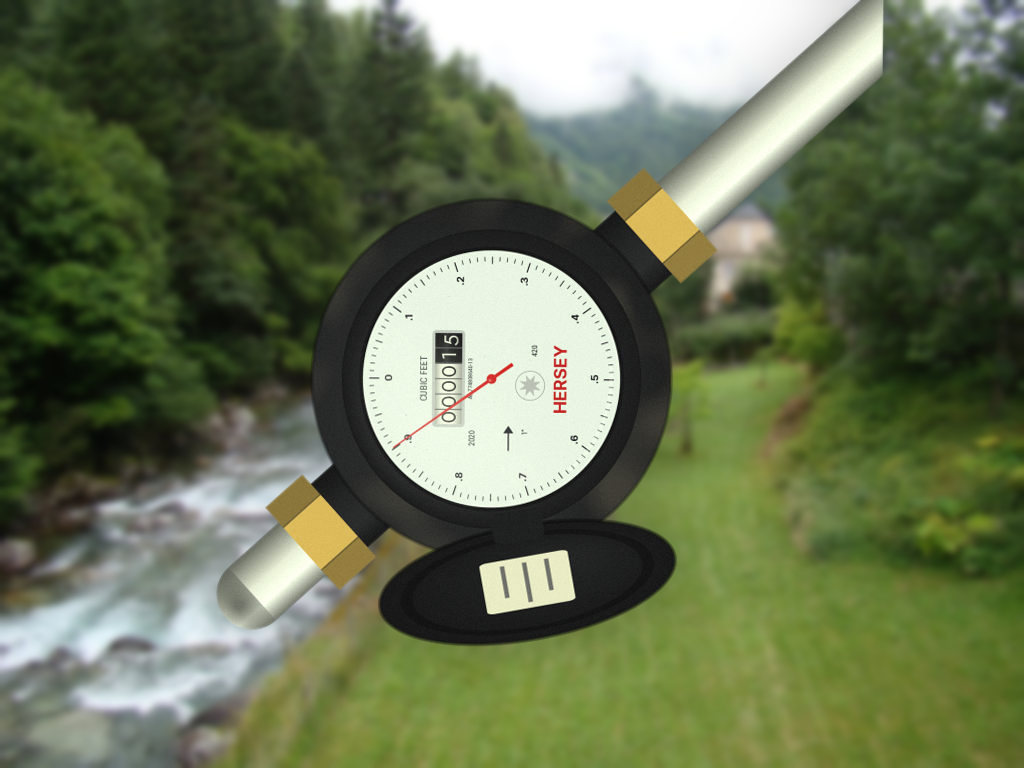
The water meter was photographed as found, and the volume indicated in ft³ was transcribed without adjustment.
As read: 14.90 ft³
